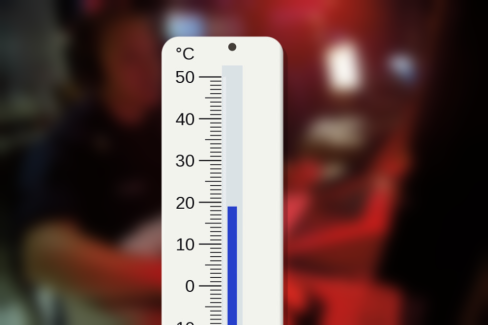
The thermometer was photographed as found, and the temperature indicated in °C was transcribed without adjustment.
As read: 19 °C
